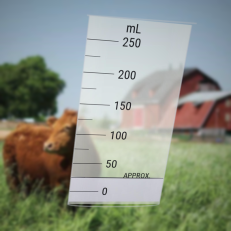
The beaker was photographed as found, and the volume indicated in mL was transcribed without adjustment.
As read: 25 mL
